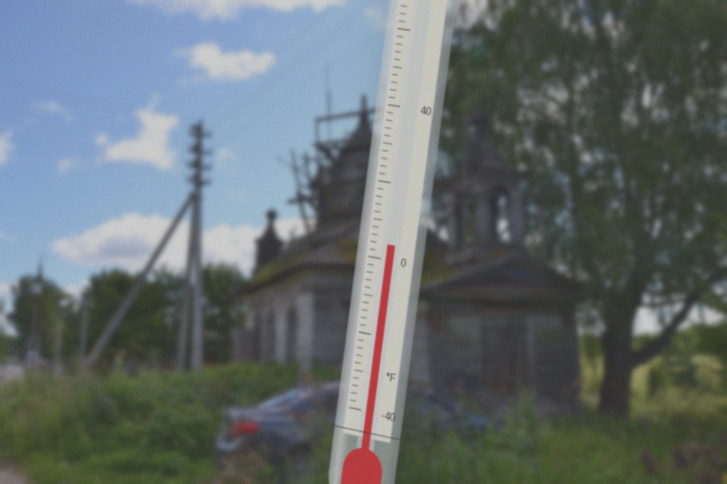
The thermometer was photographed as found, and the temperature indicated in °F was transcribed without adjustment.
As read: 4 °F
